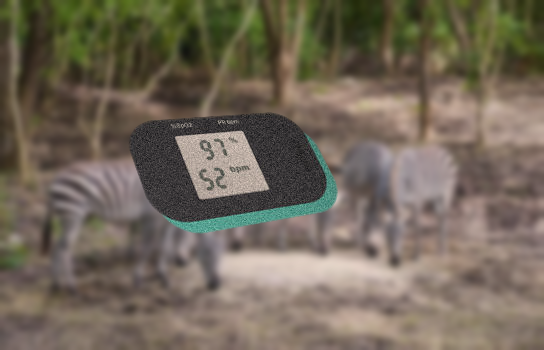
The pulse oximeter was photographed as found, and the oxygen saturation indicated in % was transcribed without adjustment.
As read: 97 %
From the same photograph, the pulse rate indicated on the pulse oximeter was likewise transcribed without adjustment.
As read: 52 bpm
